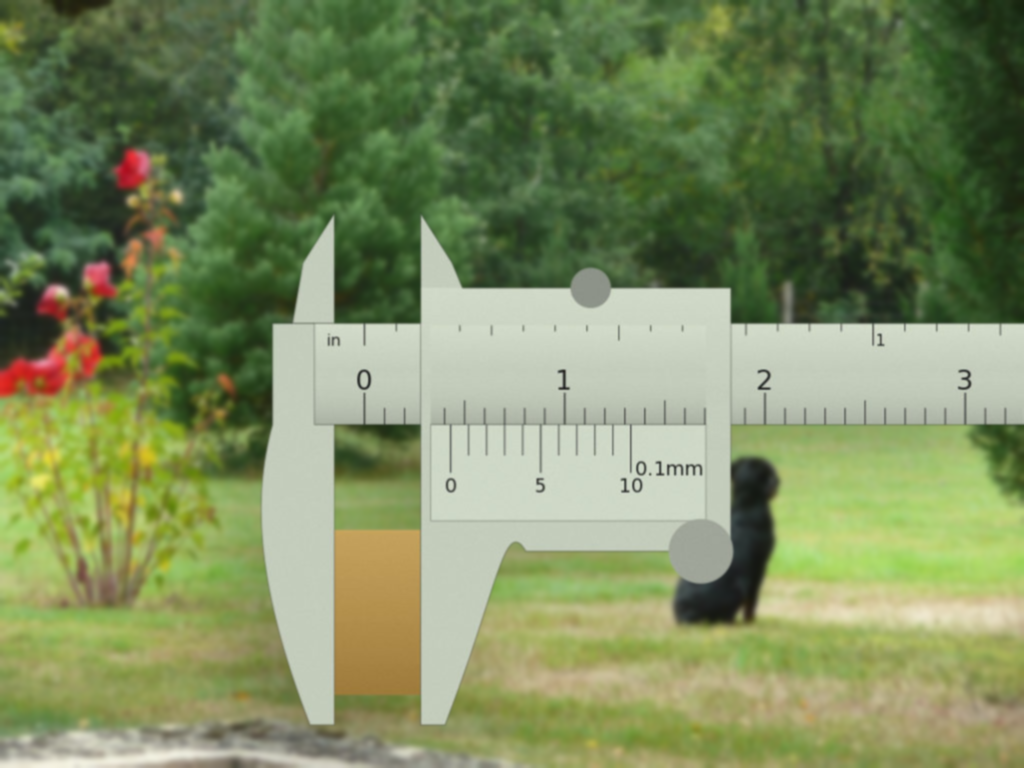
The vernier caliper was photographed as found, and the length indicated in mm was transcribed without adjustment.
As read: 4.3 mm
